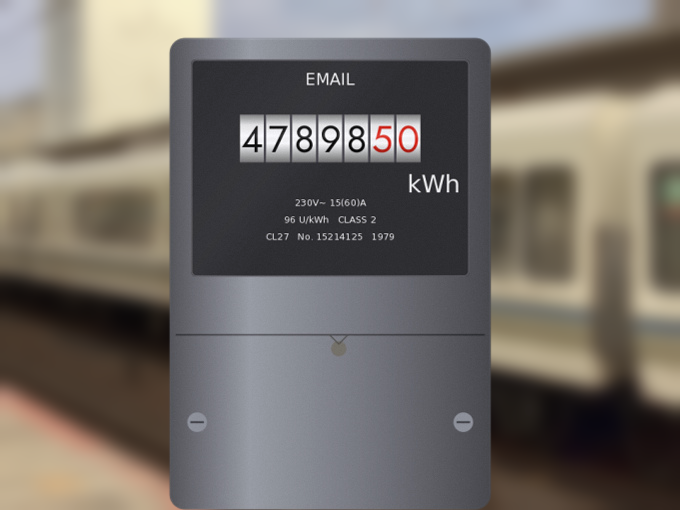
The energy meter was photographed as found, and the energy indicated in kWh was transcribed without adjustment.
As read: 47898.50 kWh
